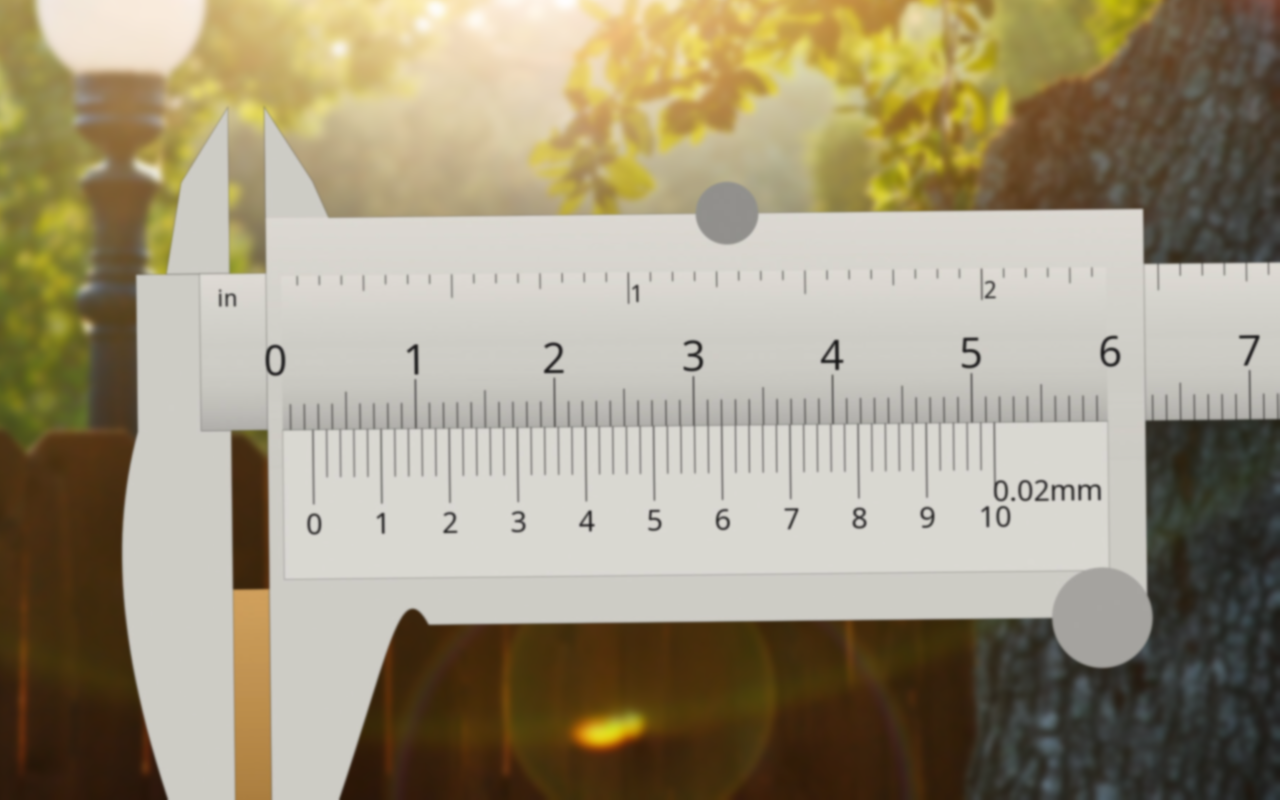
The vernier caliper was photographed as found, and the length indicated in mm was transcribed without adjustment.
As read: 2.6 mm
